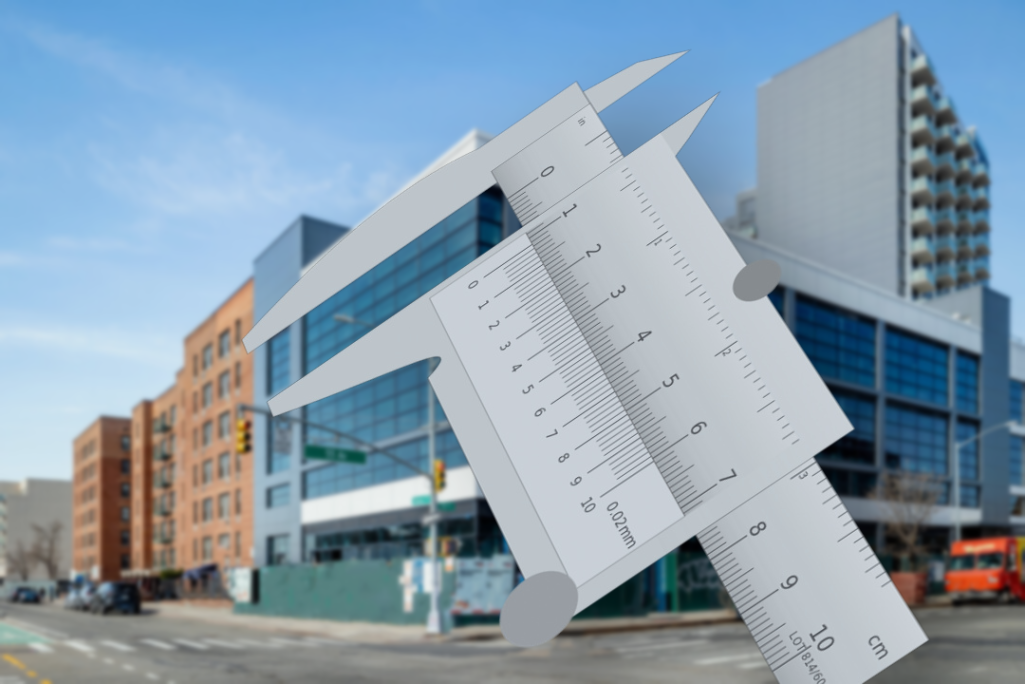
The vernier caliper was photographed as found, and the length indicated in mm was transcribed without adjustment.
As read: 11.5 mm
